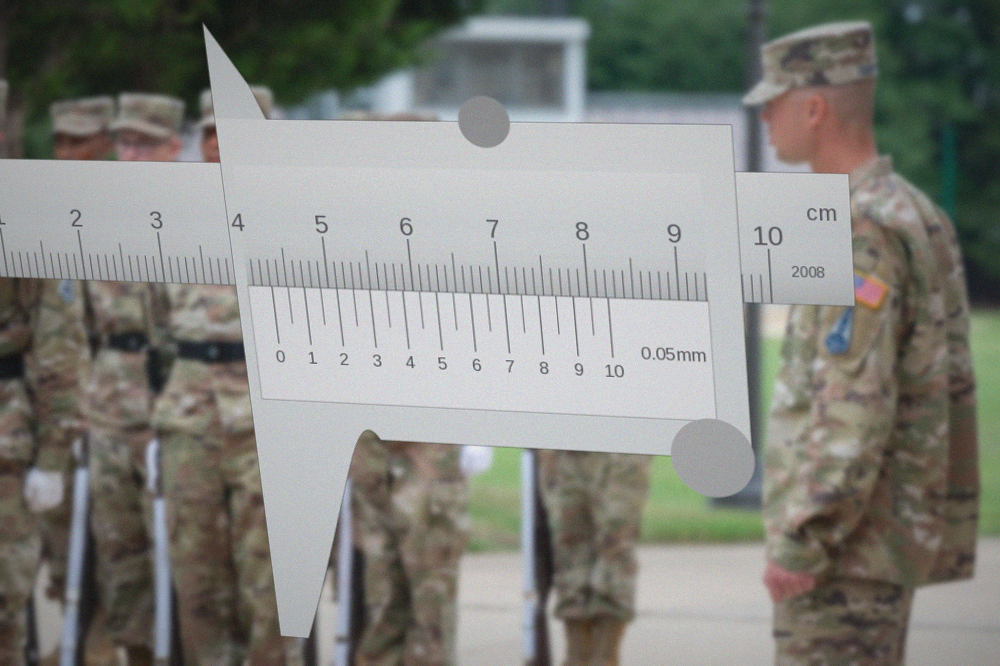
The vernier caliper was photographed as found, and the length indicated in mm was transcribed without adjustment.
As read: 43.2 mm
